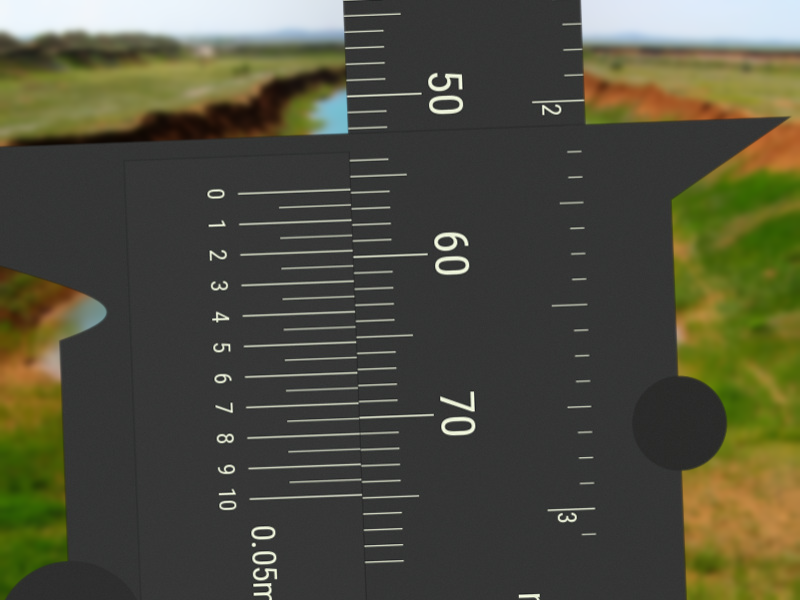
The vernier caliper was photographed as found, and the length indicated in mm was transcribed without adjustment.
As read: 55.8 mm
